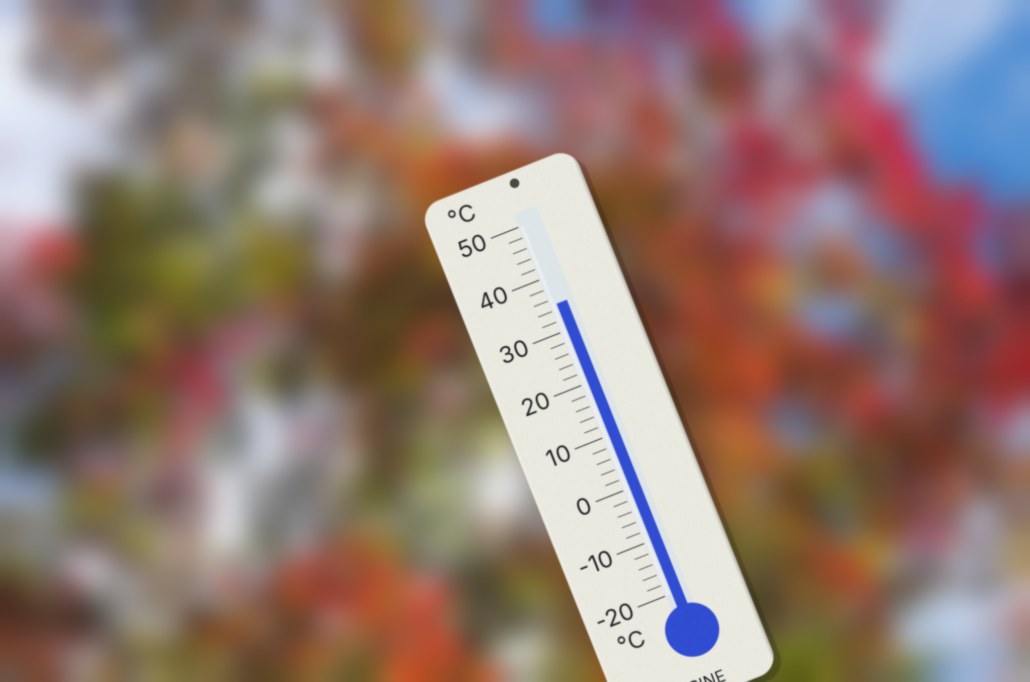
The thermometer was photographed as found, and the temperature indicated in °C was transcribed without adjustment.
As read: 35 °C
